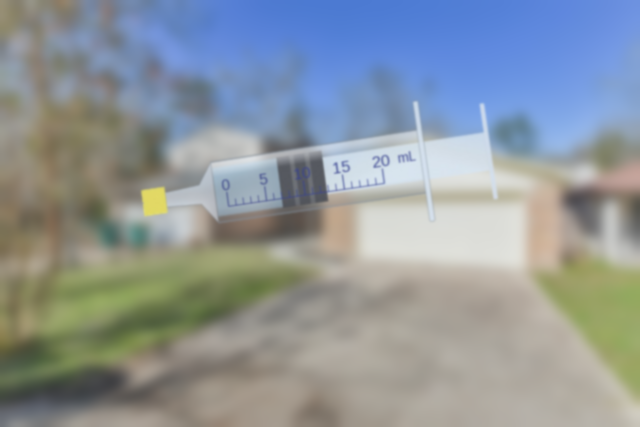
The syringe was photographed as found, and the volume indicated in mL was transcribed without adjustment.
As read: 7 mL
